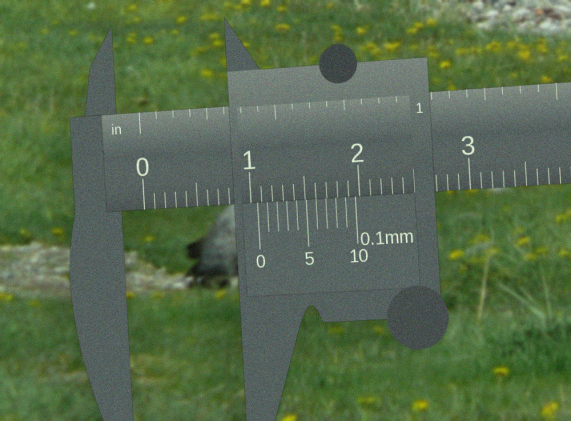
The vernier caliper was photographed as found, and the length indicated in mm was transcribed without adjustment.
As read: 10.6 mm
